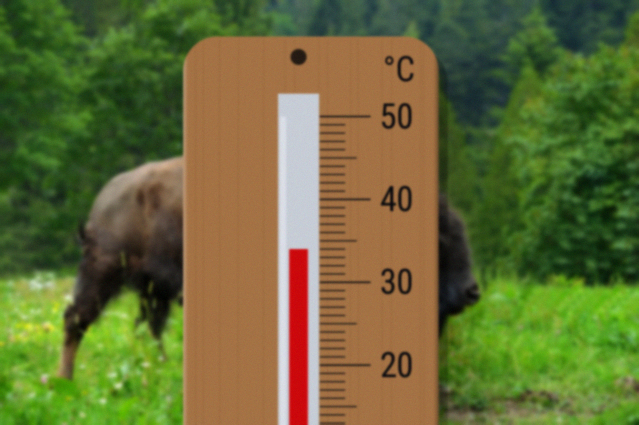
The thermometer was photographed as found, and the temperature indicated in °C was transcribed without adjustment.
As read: 34 °C
